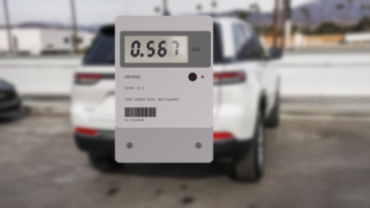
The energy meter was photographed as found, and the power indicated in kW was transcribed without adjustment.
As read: 0.567 kW
